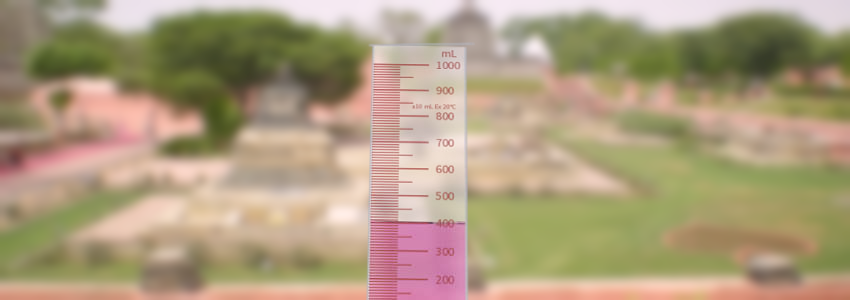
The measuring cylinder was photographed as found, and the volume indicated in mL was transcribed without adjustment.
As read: 400 mL
